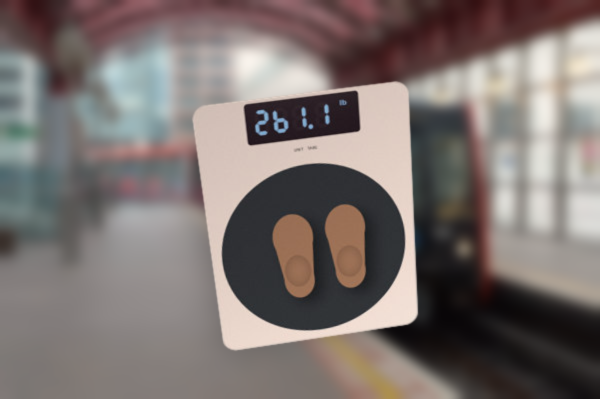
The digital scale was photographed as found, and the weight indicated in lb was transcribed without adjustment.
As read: 261.1 lb
